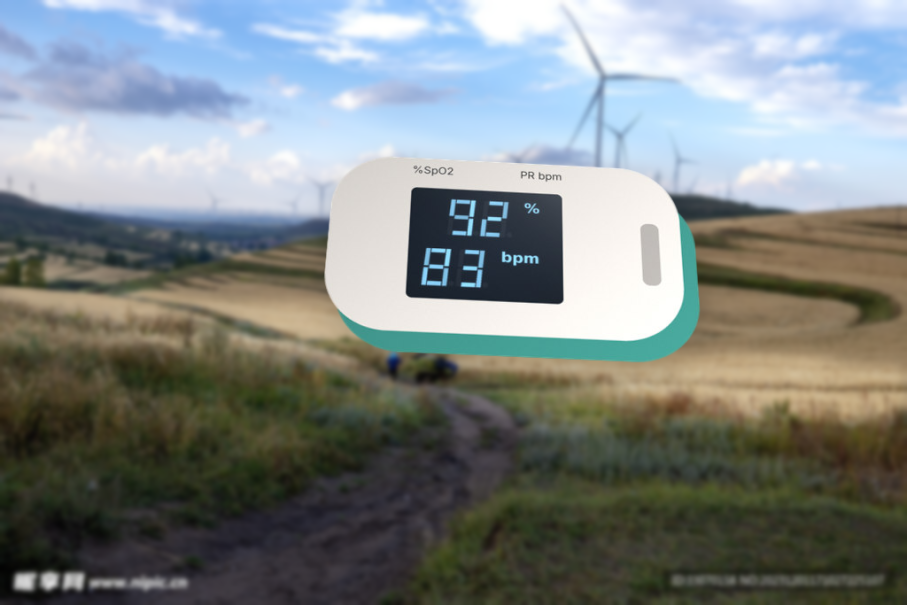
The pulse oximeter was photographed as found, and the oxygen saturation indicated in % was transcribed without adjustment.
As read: 92 %
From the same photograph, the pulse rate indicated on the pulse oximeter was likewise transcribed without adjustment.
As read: 83 bpm
